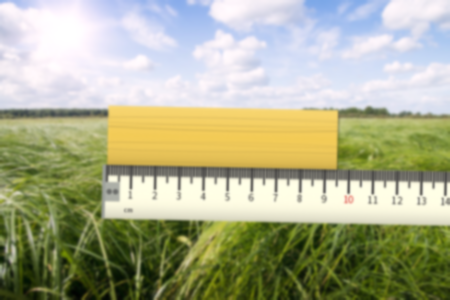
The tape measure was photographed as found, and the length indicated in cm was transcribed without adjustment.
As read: 9.5 cm
